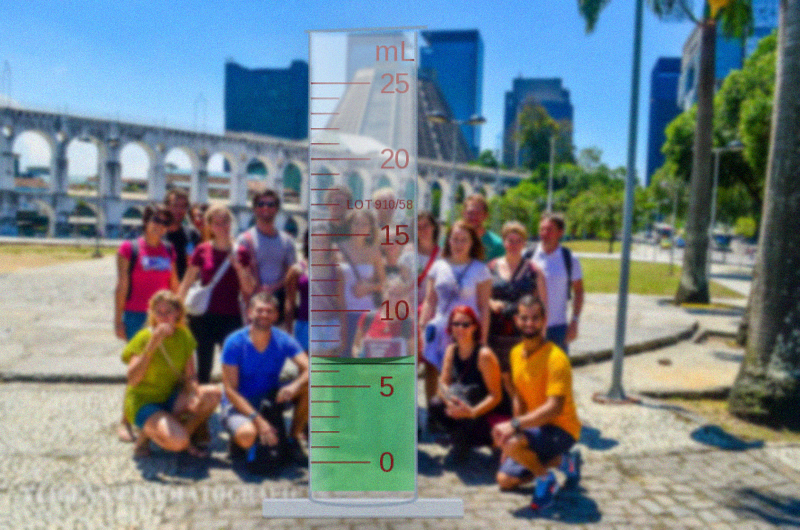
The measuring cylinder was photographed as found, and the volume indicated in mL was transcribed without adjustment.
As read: 6.5 mL
